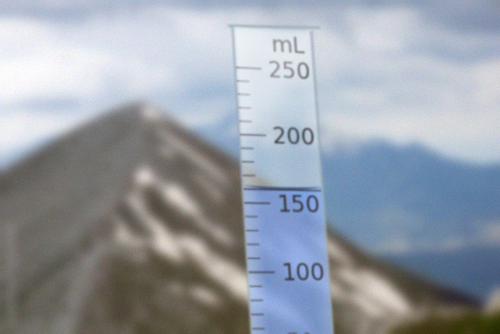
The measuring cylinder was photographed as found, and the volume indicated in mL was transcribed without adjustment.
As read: 160 mL
